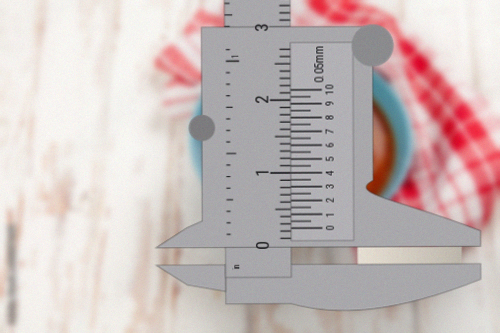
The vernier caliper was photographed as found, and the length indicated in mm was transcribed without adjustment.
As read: 2.4 mm
